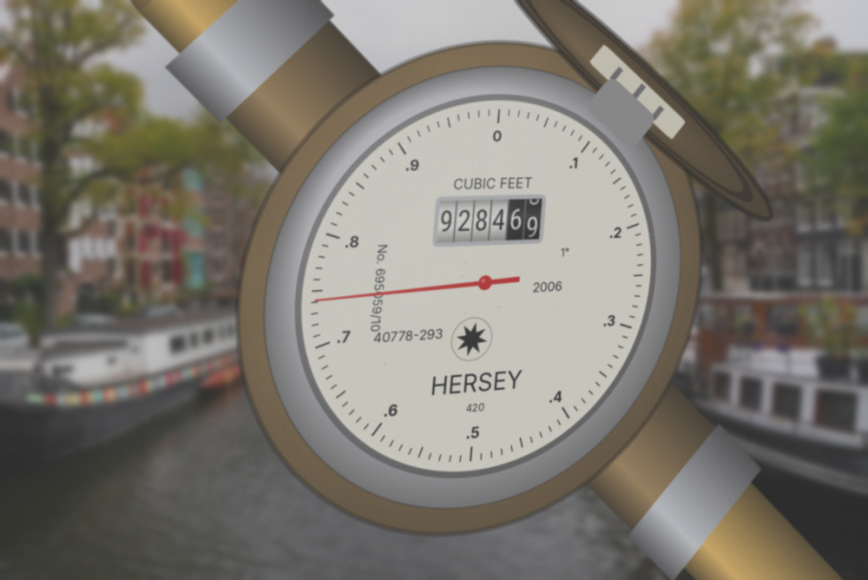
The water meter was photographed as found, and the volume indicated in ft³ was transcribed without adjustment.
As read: 928468.74 ft³
